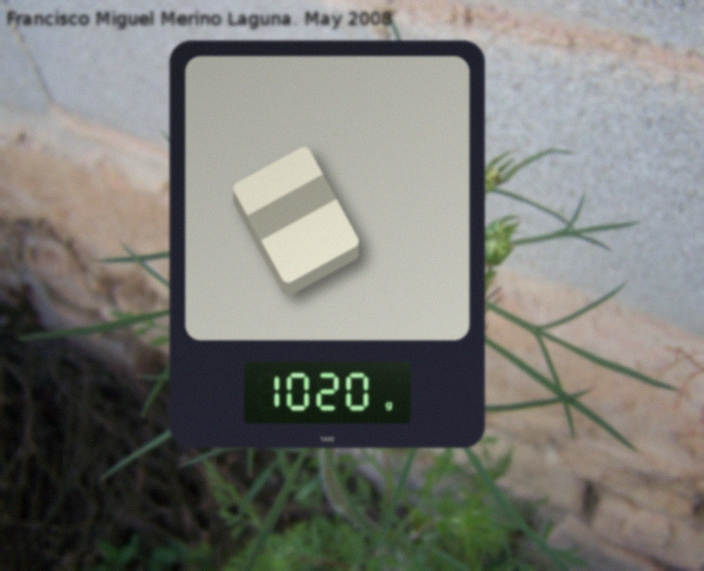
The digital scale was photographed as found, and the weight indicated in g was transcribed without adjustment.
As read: 1020 g
